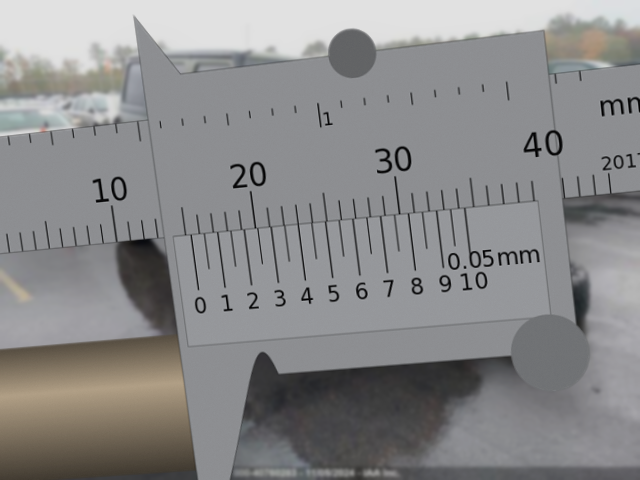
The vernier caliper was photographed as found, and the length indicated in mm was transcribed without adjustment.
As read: 15.4 mm
